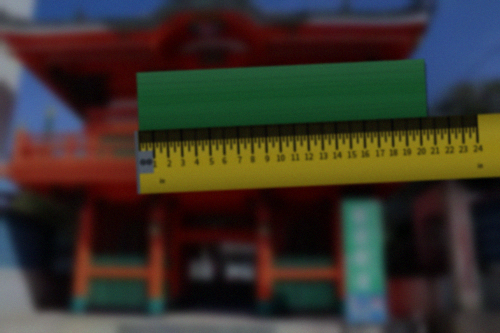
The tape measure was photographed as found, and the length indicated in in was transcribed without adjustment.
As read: 20.5 in
